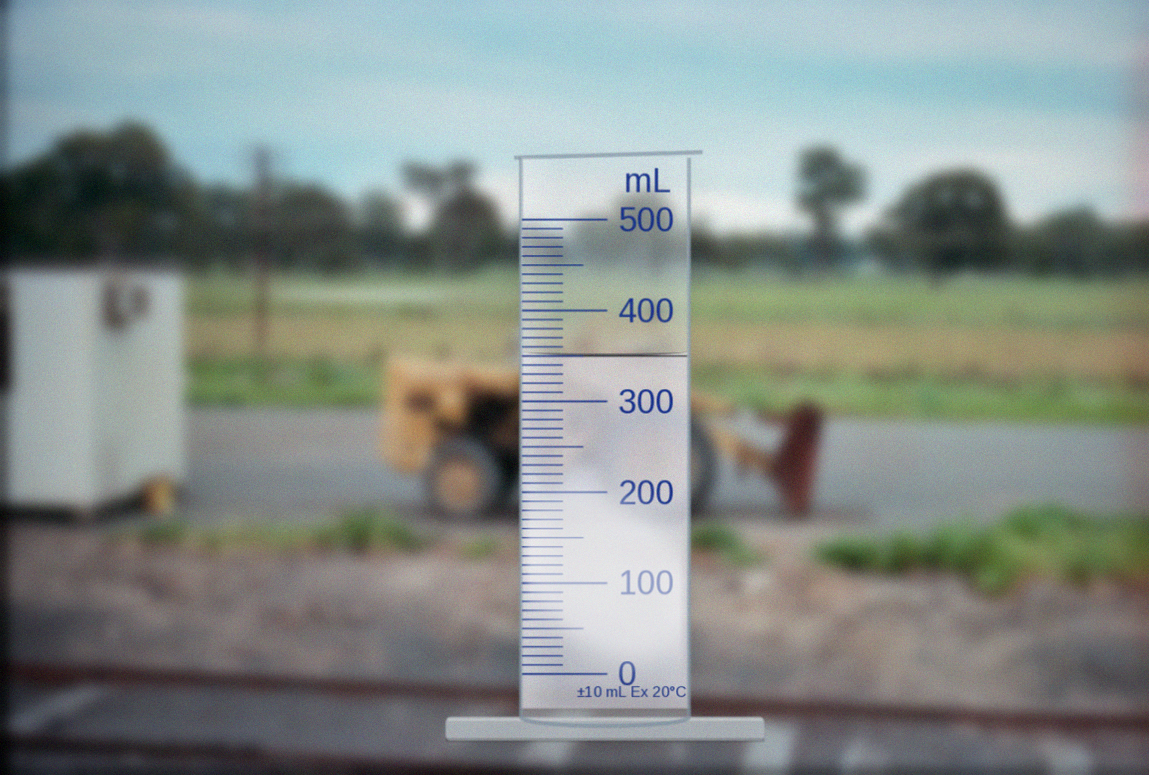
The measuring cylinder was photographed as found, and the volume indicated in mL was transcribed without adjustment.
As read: 350 mL
